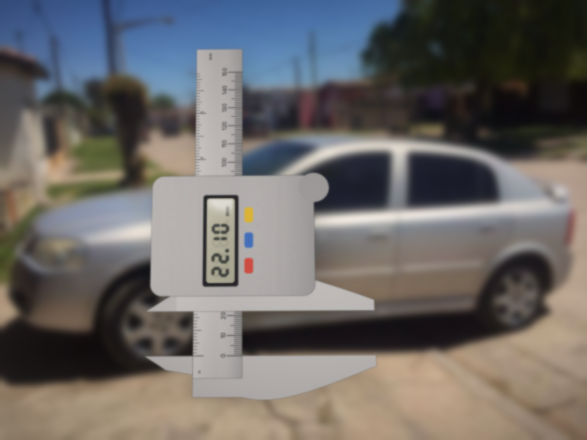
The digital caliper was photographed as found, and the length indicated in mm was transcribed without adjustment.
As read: 22.10 mm
